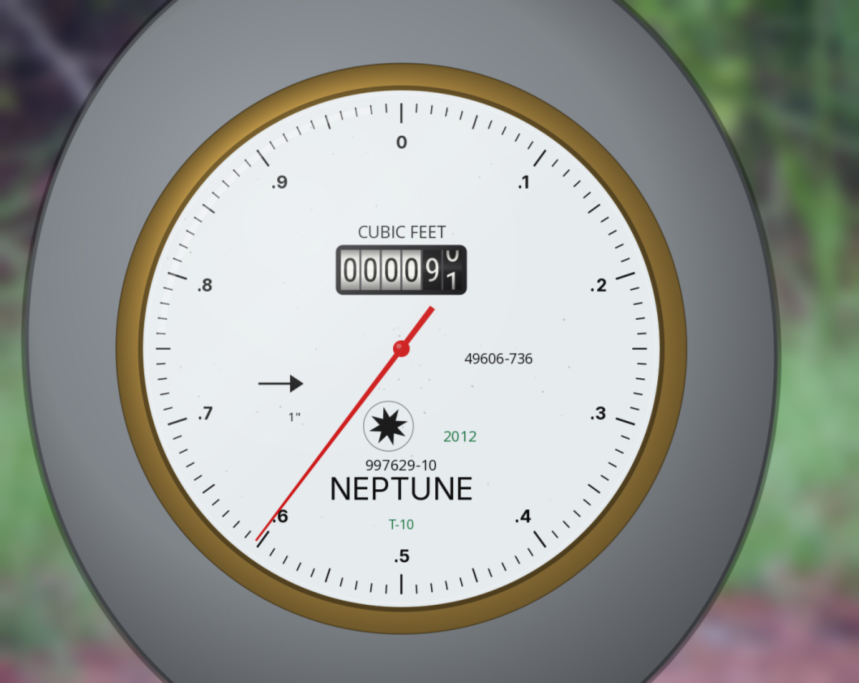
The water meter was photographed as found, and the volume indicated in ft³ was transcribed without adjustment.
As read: 90.60 ft³
